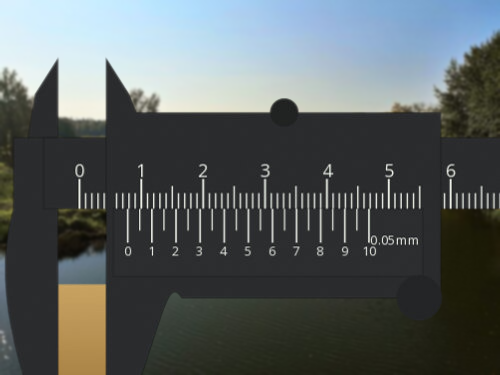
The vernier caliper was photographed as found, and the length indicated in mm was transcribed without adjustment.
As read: 7.8 mm
